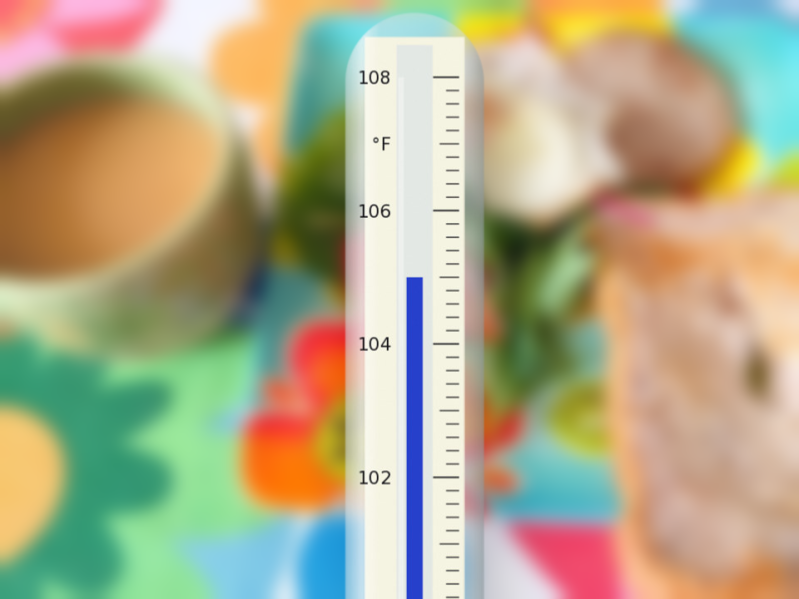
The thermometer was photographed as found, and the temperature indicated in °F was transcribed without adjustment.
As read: 105 °F
